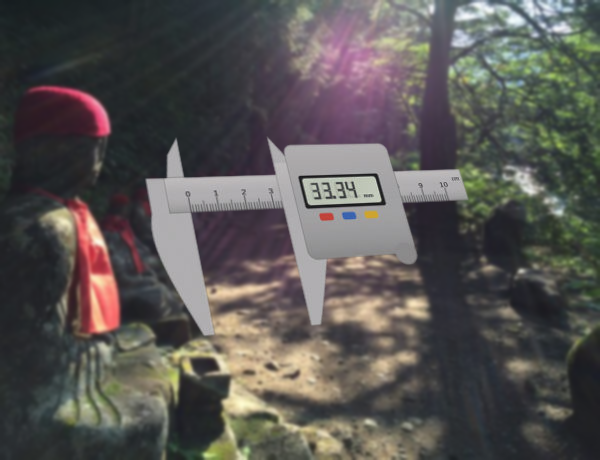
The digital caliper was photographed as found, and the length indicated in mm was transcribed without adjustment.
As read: 33.34 mm
